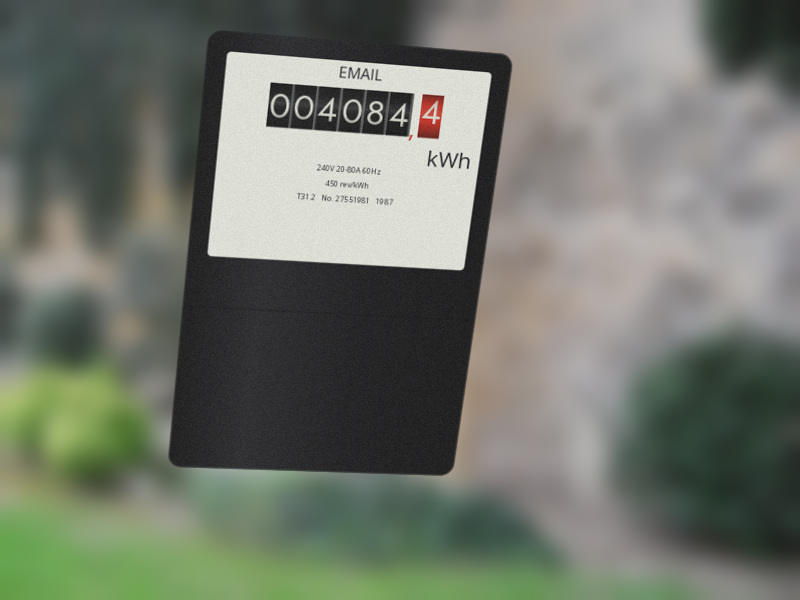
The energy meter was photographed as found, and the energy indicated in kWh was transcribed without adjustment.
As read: 4084.4 kWh
